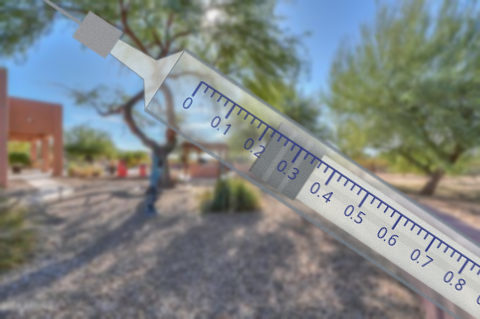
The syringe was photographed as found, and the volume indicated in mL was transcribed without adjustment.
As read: 0.22 mL
